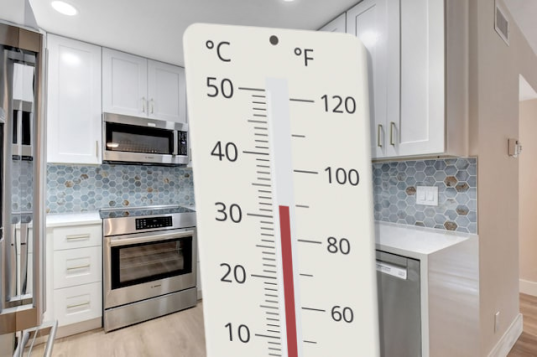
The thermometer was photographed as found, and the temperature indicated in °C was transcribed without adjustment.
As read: 32 °C
